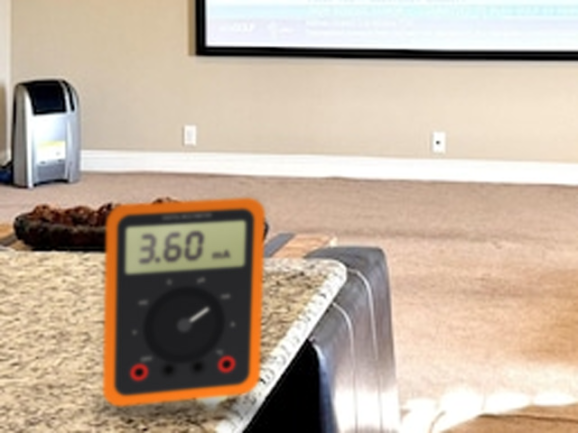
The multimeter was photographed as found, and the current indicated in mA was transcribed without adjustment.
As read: 3.60 mA
